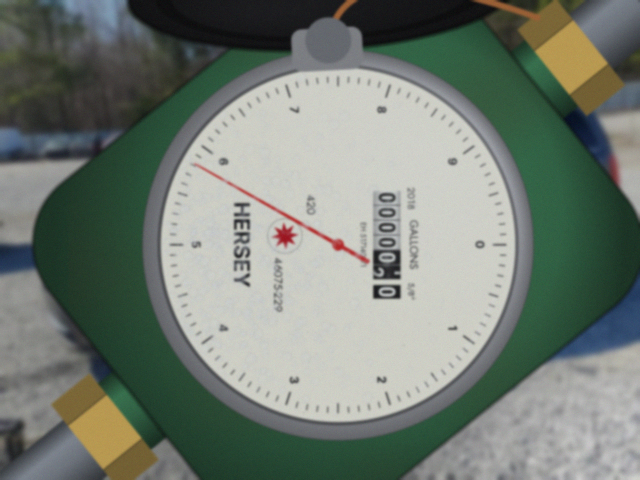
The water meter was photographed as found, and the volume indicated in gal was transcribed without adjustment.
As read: 15.8 gal
